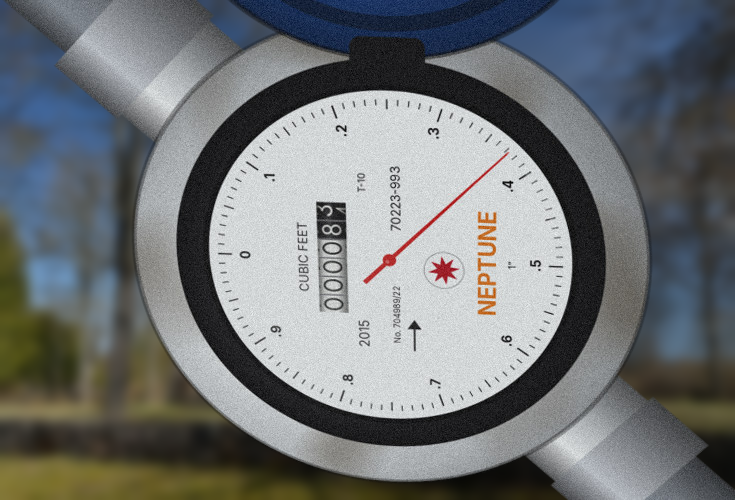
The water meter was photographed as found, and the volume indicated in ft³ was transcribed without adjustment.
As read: 83.37 ft³
